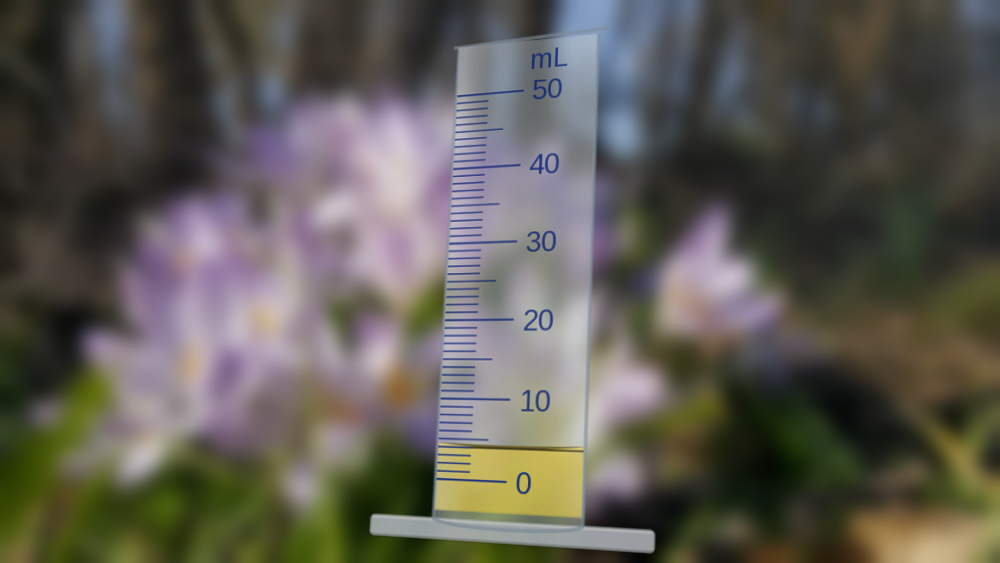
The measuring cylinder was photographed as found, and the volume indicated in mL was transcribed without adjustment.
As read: 4 mL
